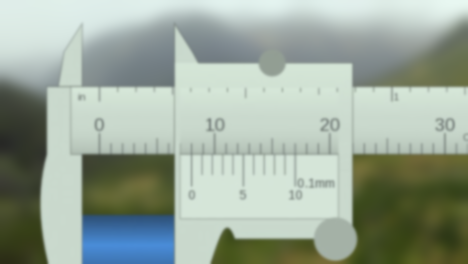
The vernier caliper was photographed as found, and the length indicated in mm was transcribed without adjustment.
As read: 8.0 mm
